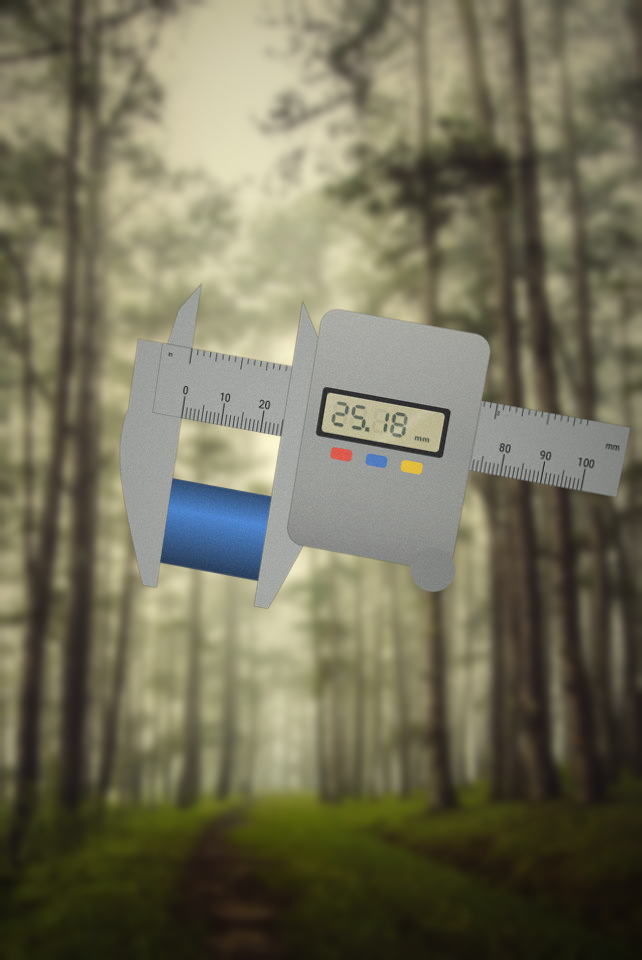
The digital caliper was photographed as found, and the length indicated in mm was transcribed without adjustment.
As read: 25.18 mm
